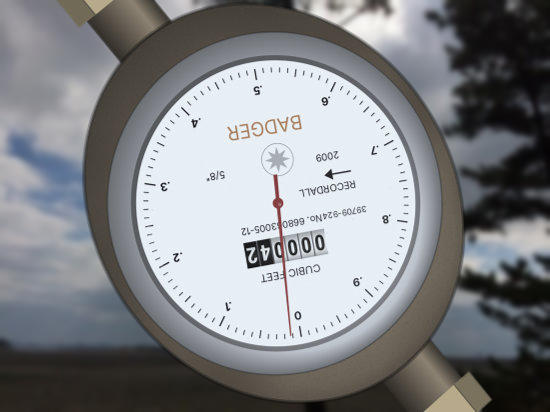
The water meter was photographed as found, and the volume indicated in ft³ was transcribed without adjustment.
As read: 42.01 ft³
